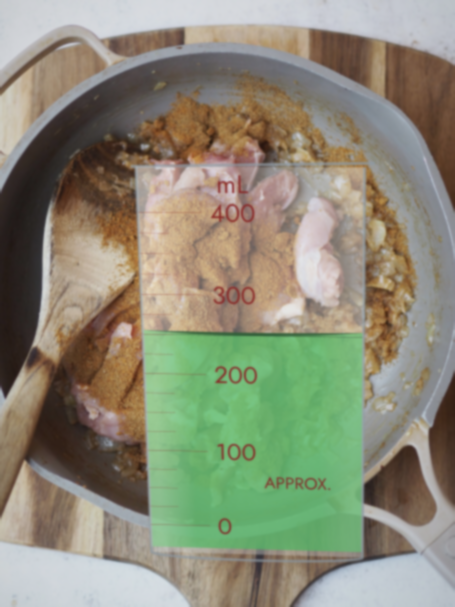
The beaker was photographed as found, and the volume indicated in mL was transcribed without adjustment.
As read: 250 mL
